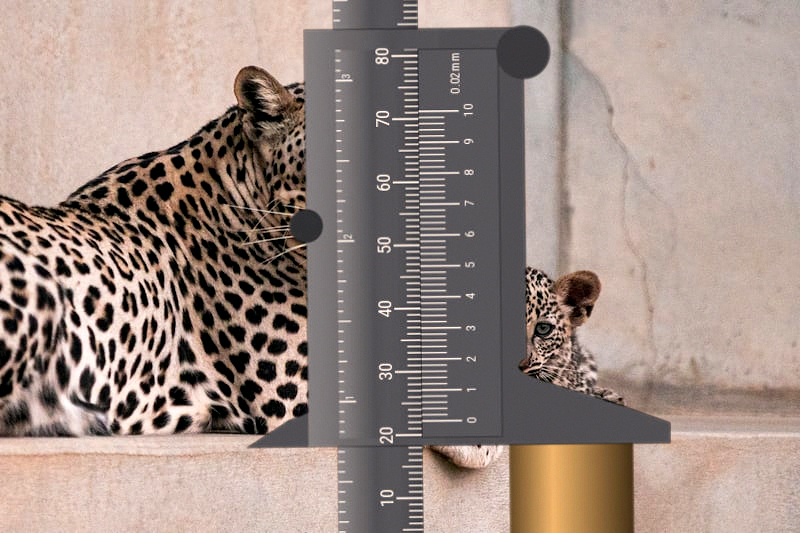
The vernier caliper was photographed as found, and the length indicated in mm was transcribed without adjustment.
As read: 22.2 mm
